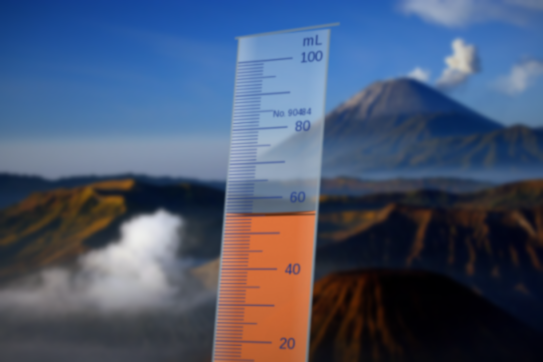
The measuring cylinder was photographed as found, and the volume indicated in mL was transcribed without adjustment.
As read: 55 mL
